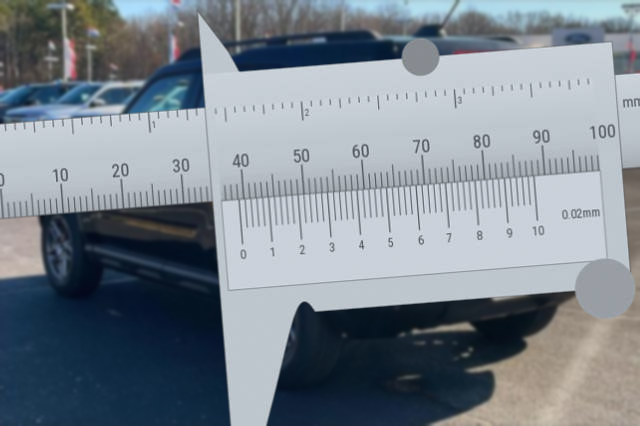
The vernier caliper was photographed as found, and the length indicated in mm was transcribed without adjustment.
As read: 39.2 mm
